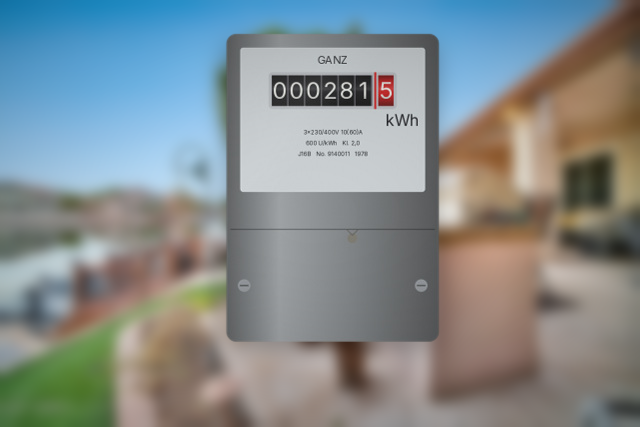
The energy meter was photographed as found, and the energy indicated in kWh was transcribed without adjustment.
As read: 281.5 kWh
